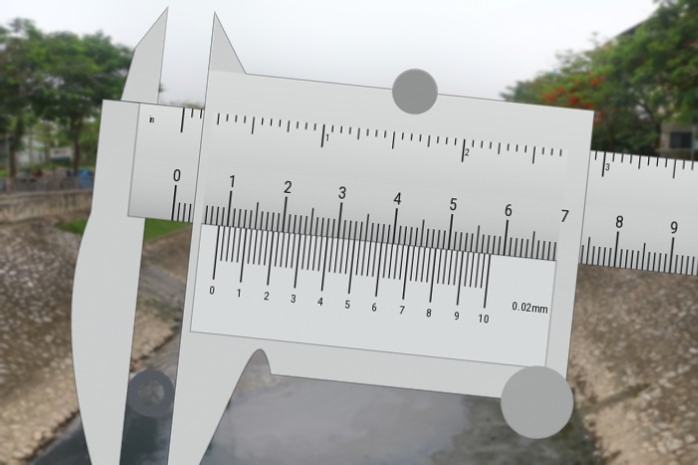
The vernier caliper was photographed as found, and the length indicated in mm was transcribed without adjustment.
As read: 8.5 mm
